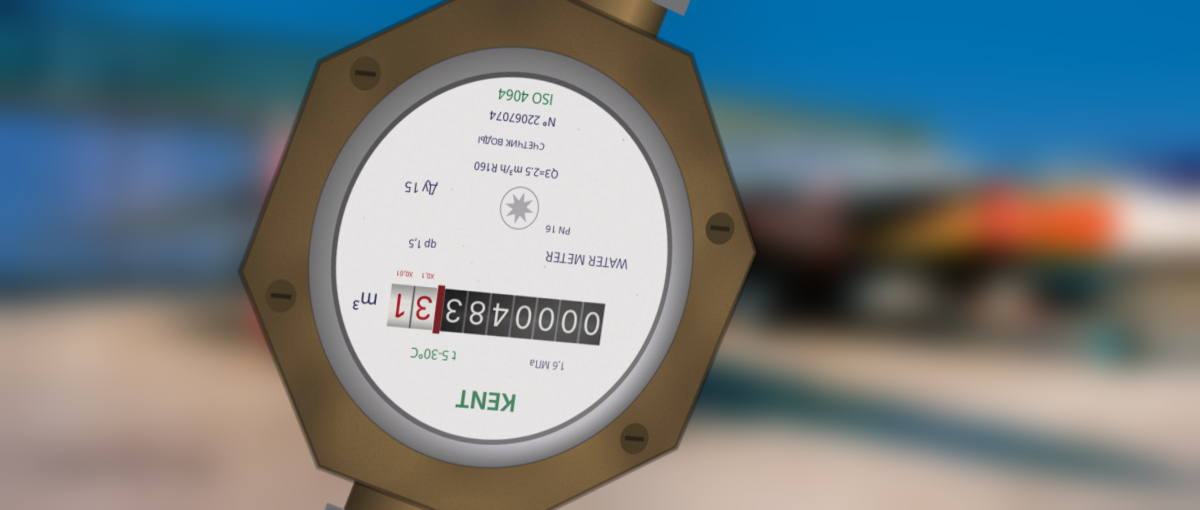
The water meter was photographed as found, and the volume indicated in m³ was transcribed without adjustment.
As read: 483.31 m³
